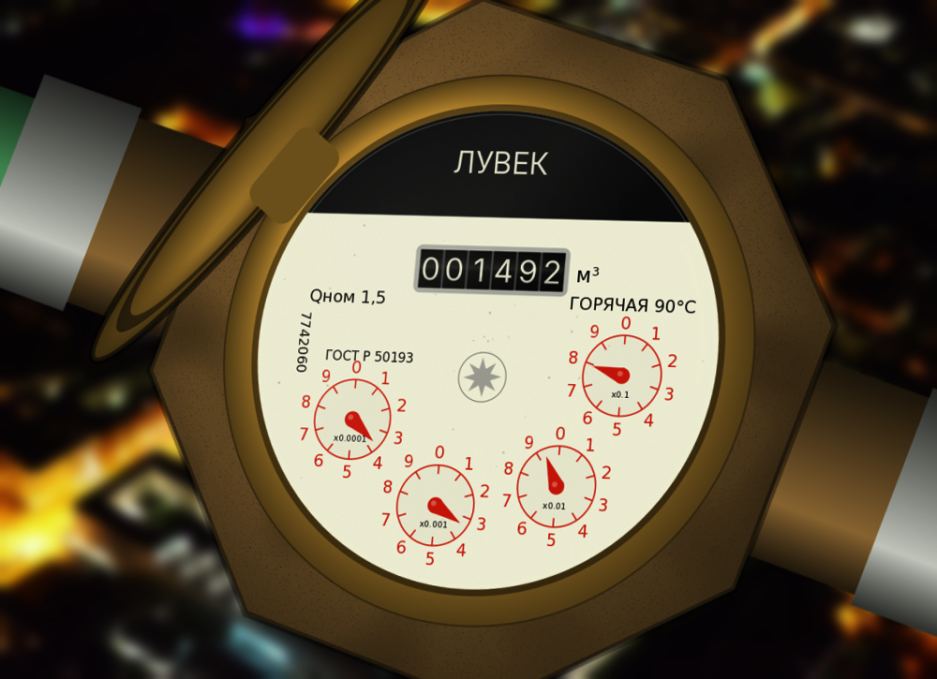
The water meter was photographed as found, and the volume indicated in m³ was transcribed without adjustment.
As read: 1492.7933 m³
